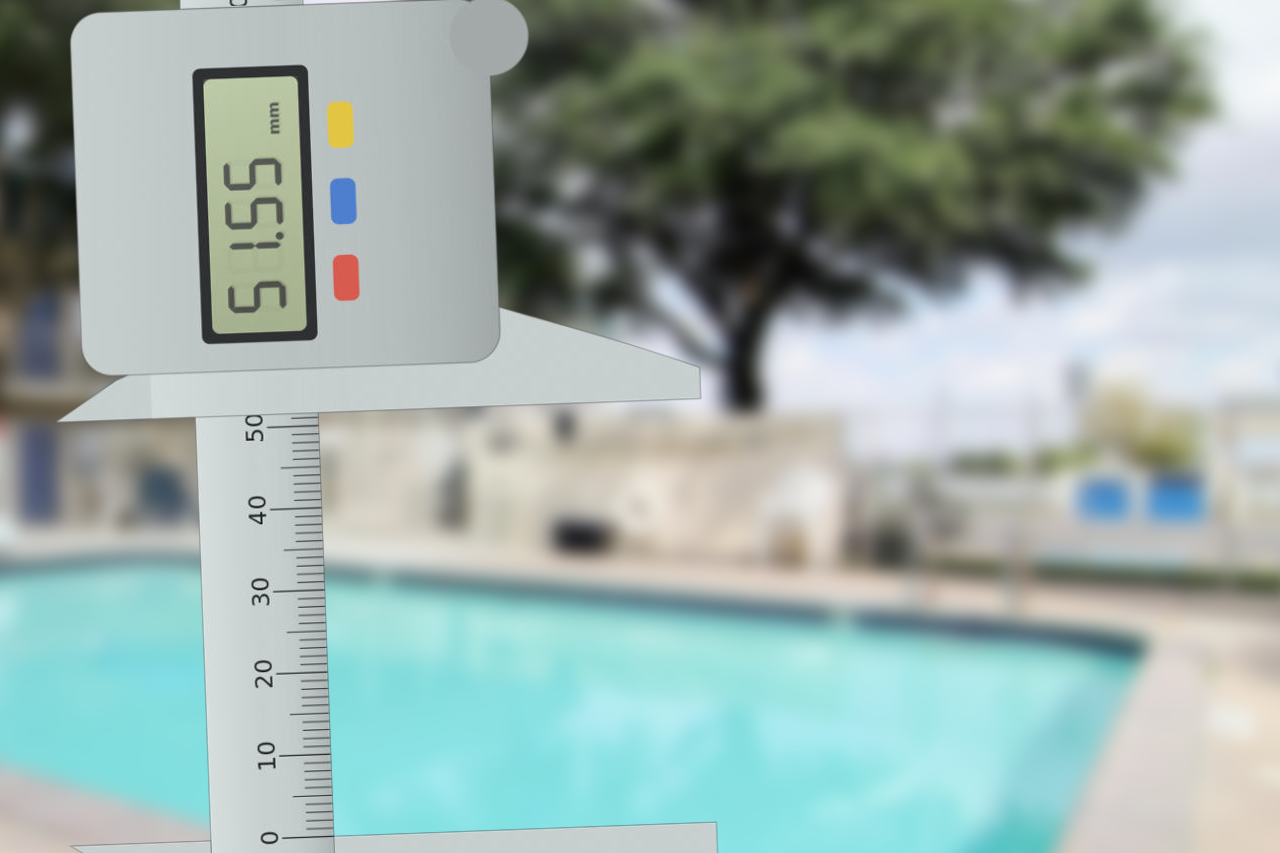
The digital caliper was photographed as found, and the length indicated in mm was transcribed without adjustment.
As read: 51.55 mm
